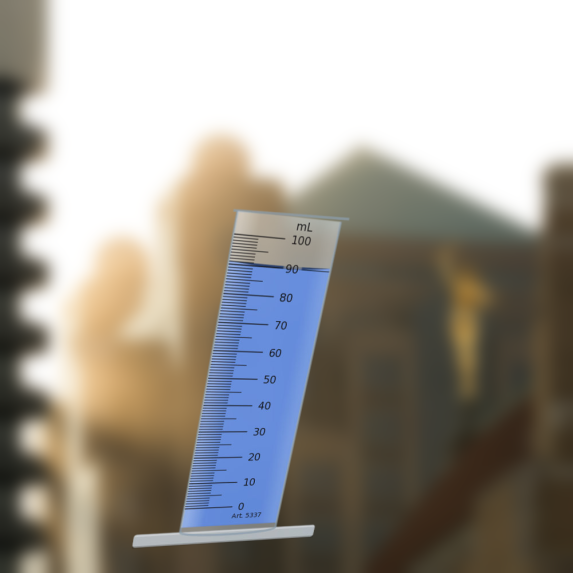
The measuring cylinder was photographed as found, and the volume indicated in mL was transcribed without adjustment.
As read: 90 mL
